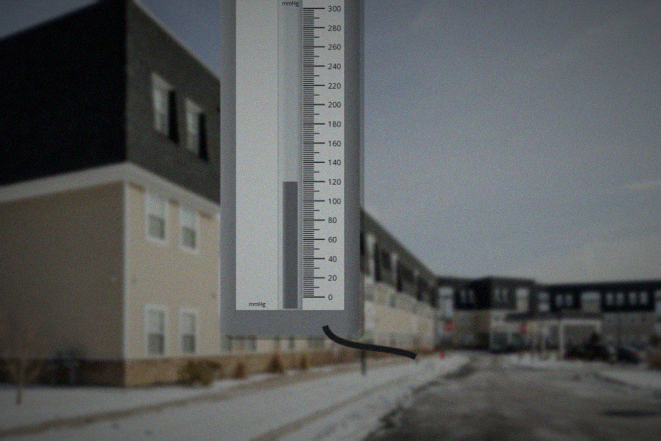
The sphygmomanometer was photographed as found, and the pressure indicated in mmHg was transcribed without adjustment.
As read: 120 mmHg
